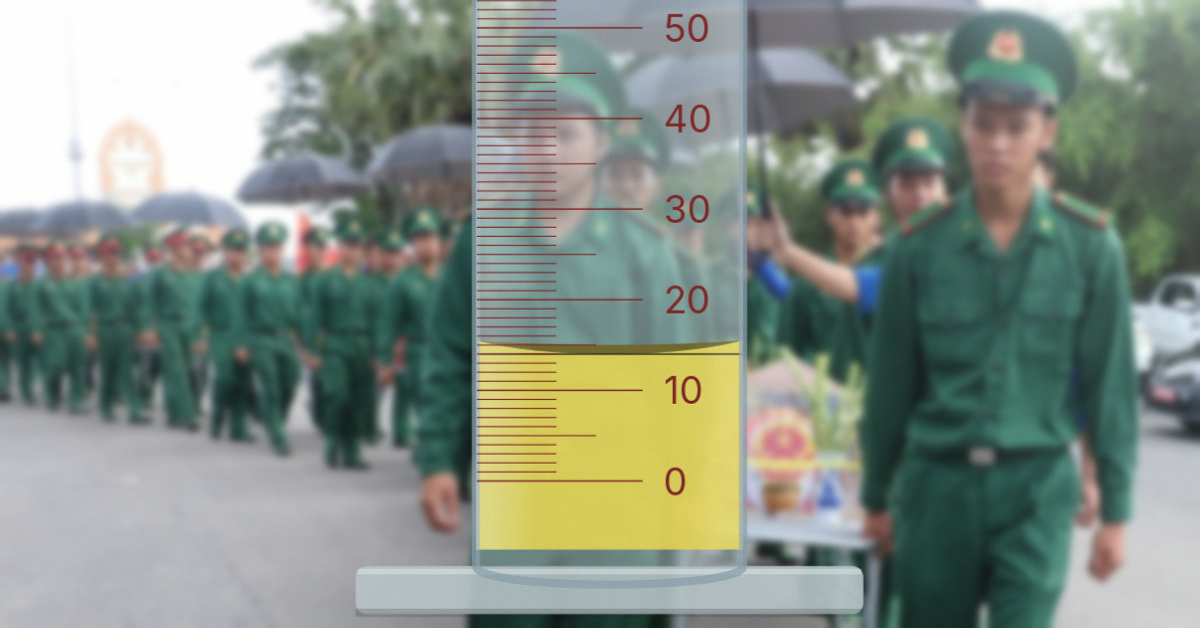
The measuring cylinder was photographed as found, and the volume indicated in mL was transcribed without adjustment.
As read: 14 mL
